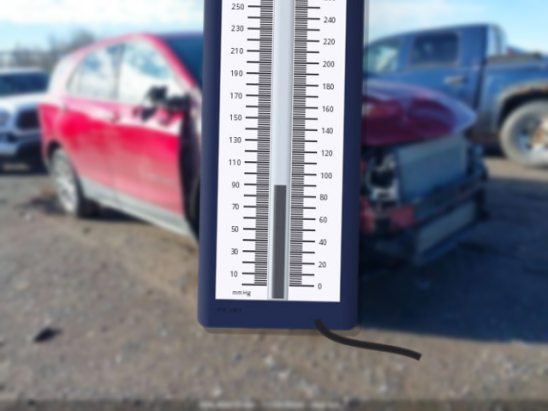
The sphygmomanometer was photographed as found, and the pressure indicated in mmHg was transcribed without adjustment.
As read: 90 mmHg
